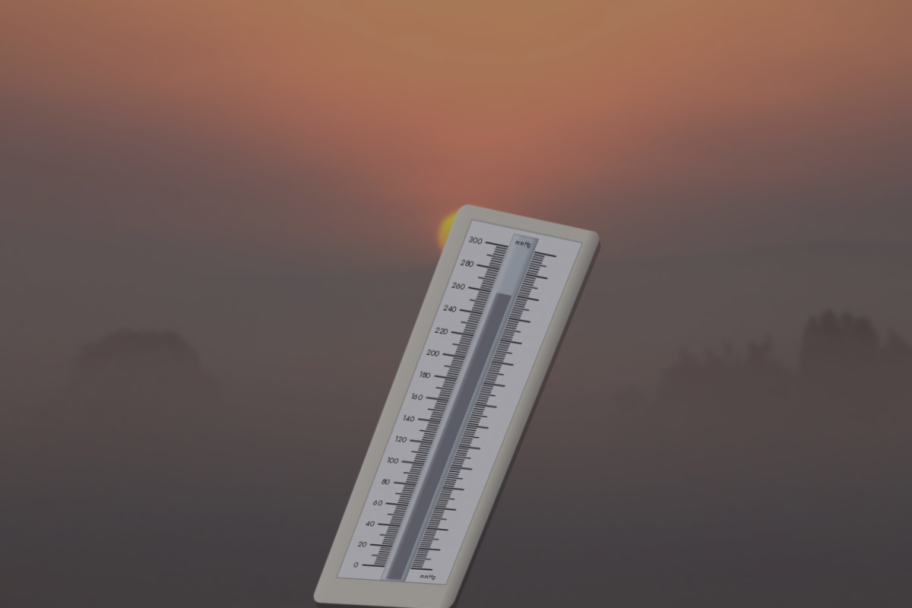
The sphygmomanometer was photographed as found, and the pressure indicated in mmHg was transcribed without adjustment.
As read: 260 mmHg
